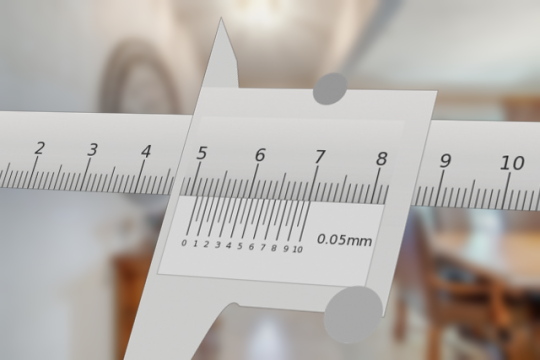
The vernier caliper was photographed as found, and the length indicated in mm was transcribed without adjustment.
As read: 51.2 mm
